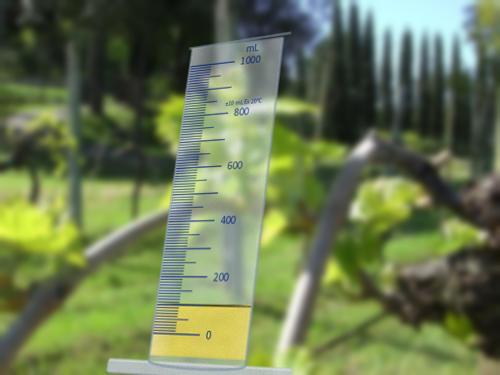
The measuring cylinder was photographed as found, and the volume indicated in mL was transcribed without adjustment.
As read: 100 mL
